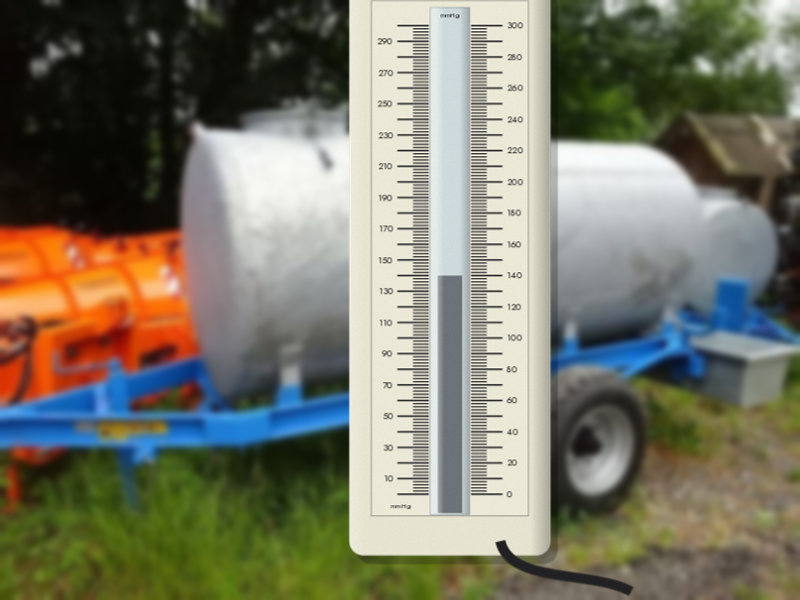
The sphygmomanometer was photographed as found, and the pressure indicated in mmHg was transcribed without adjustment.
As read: 140 mmHg
